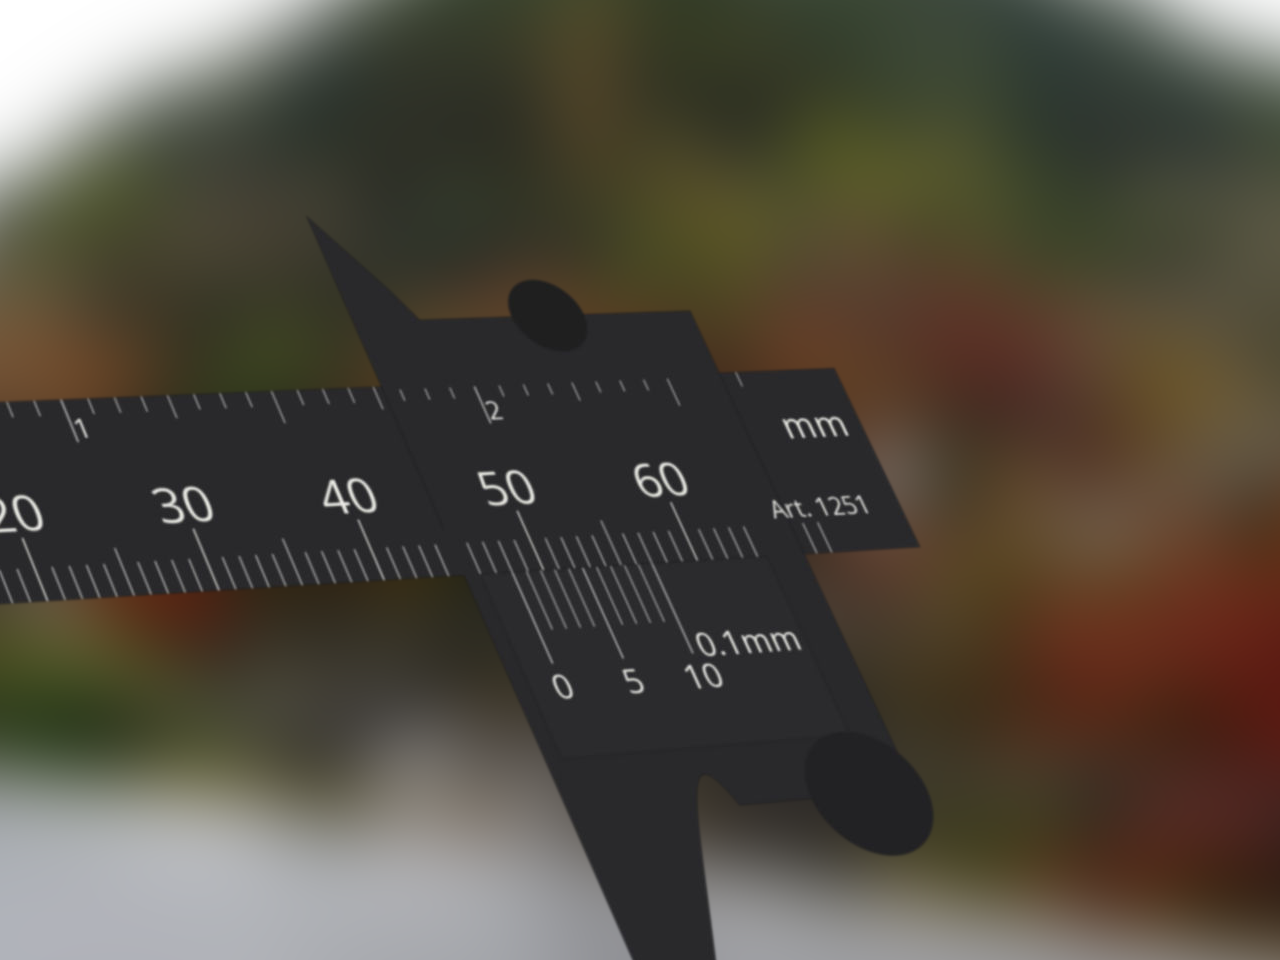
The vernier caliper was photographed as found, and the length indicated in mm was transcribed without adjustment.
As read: 48.0 mm
